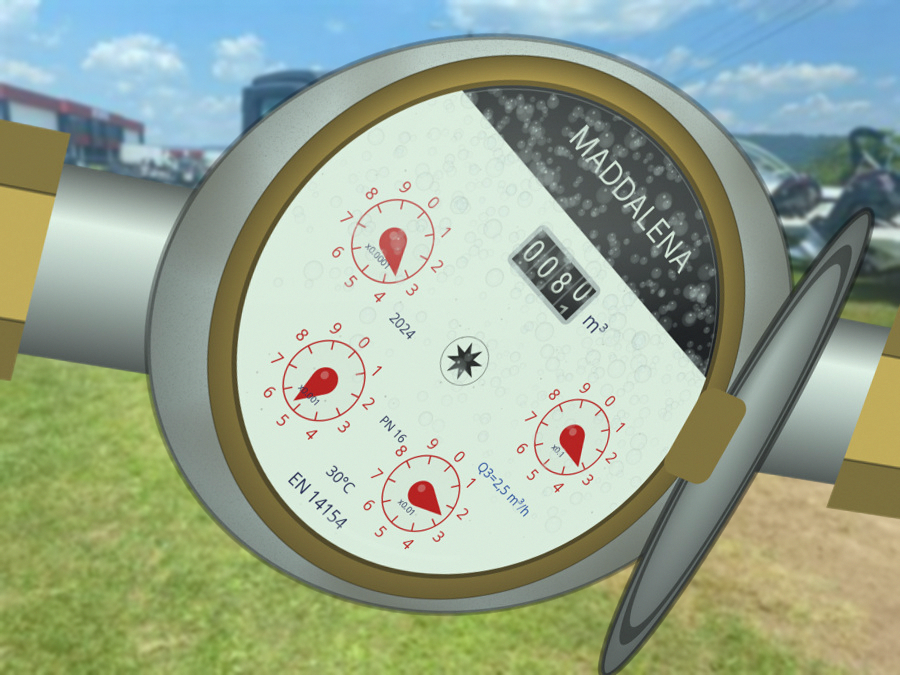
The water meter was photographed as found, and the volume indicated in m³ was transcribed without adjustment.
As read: 80.3253 m³
